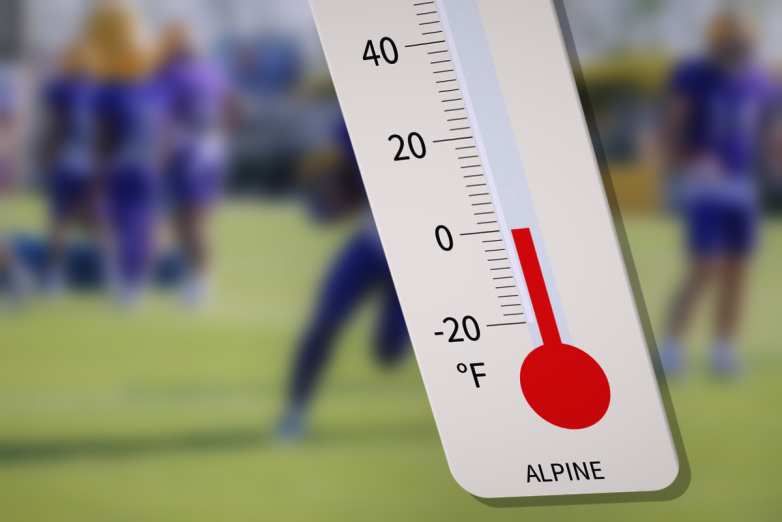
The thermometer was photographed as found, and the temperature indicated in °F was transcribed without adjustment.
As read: 0 °F
